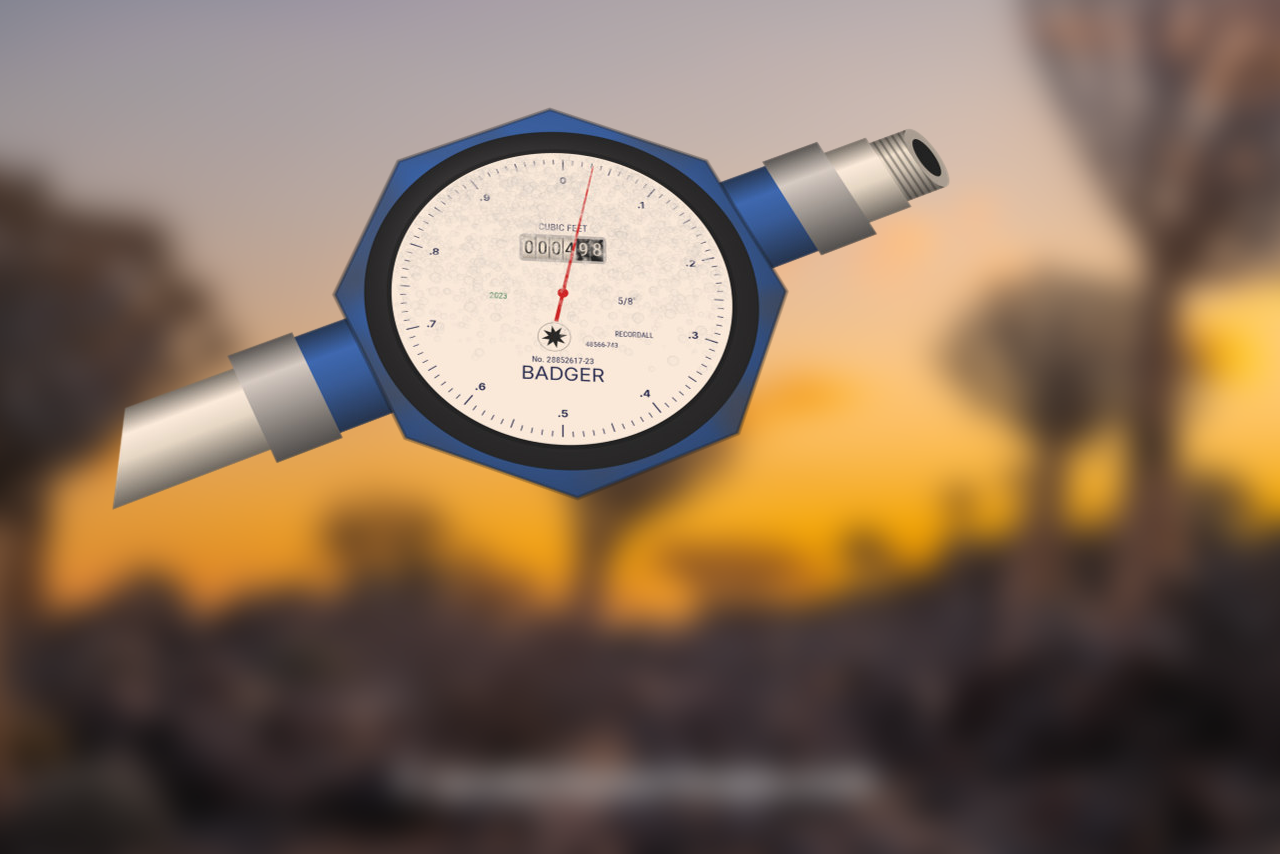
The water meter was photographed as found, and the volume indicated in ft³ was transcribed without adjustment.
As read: 498.03 ft³
